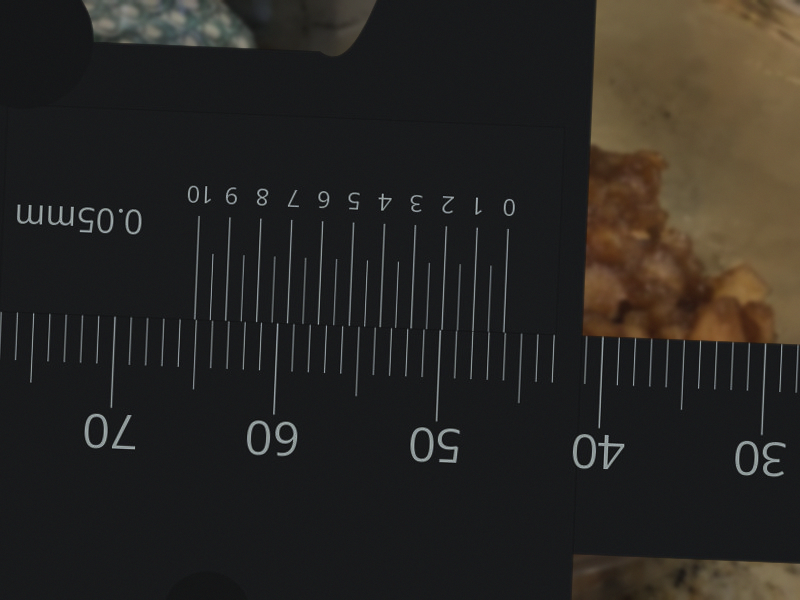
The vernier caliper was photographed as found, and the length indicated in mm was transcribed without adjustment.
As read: 46.1 mm
